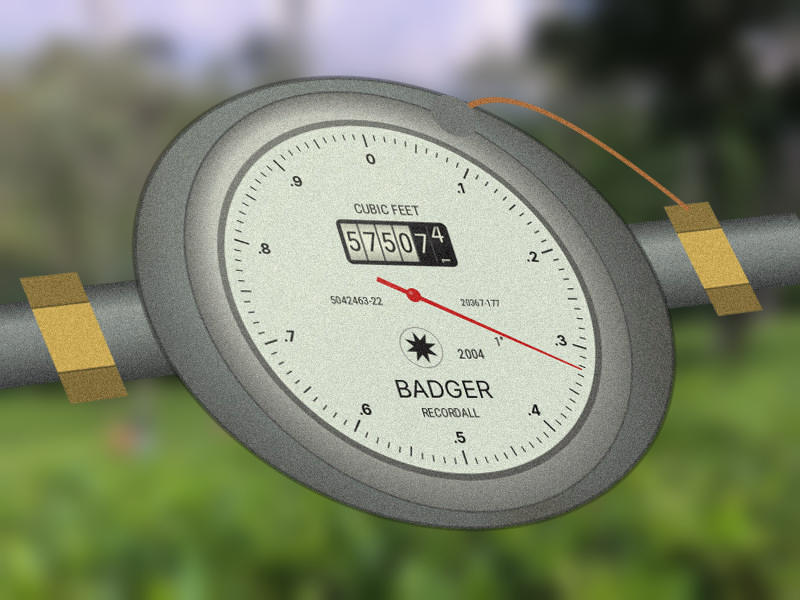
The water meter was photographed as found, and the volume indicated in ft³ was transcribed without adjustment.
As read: 575074.32 ft³
